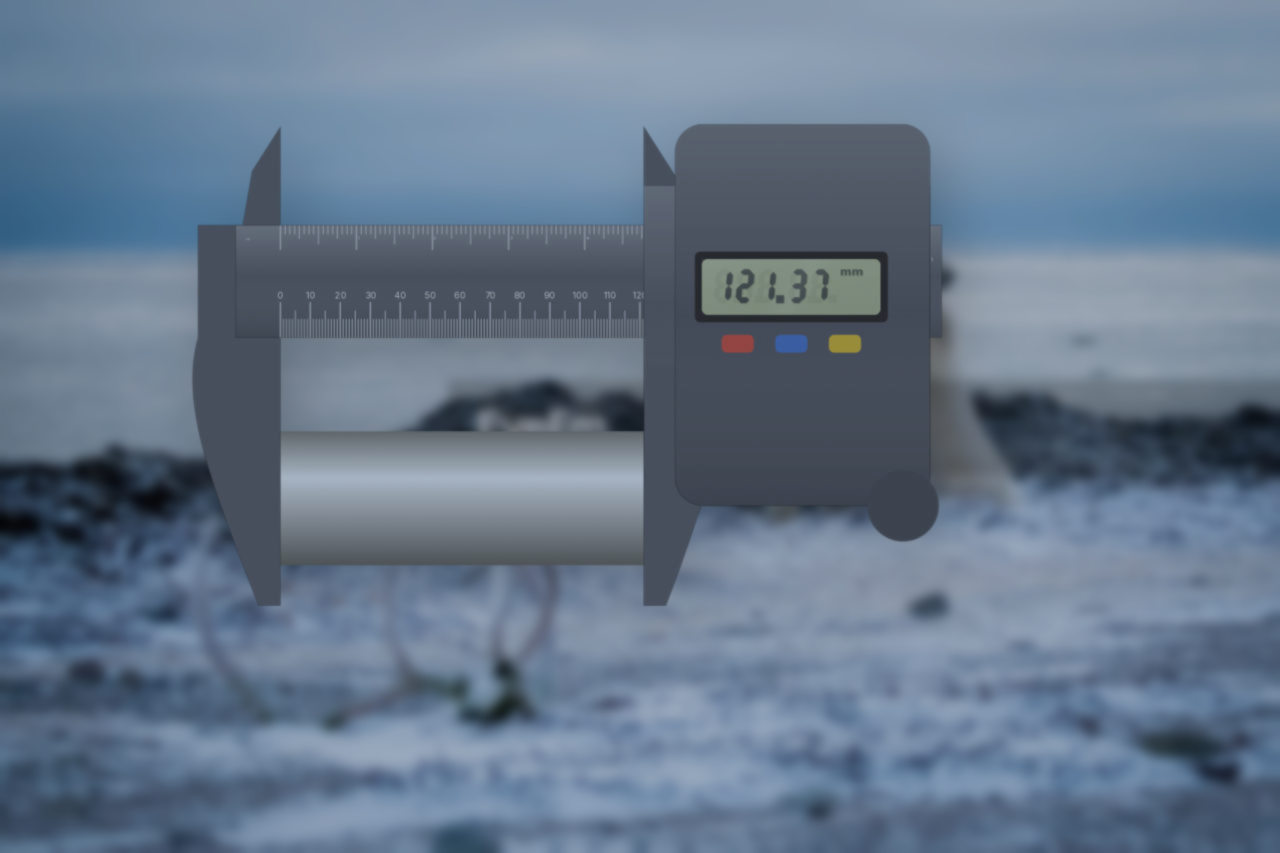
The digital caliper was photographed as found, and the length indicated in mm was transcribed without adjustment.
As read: 121.37 mm
